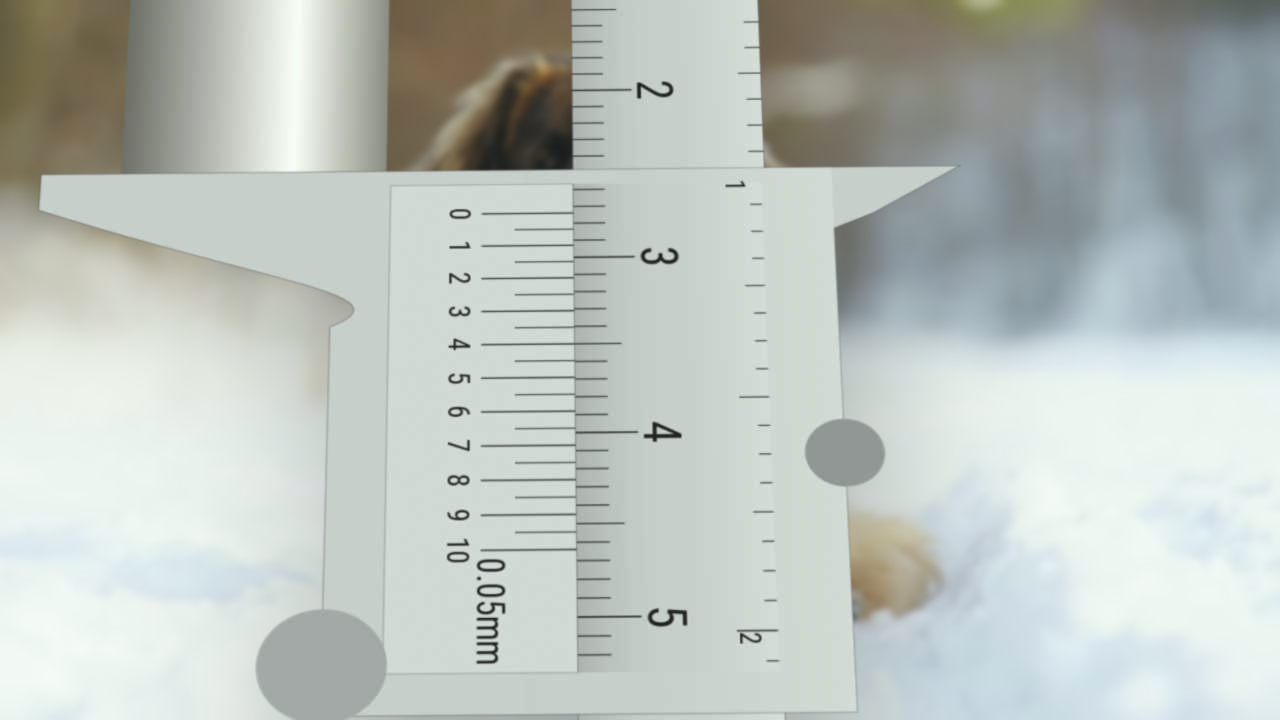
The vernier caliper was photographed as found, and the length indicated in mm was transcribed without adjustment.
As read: 27.4 mm
